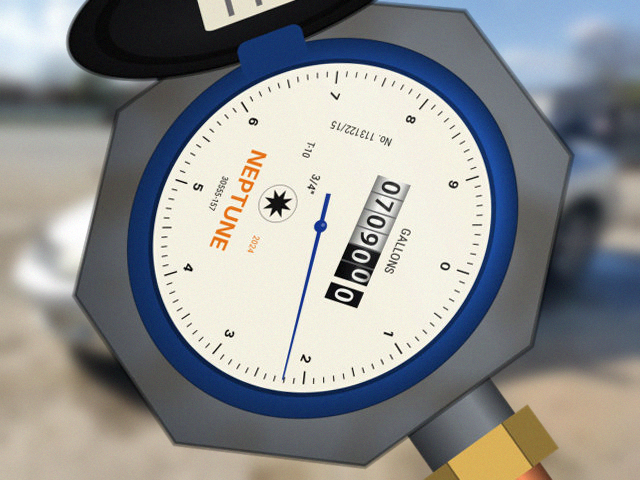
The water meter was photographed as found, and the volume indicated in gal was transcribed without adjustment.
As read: 709002.2 gal
